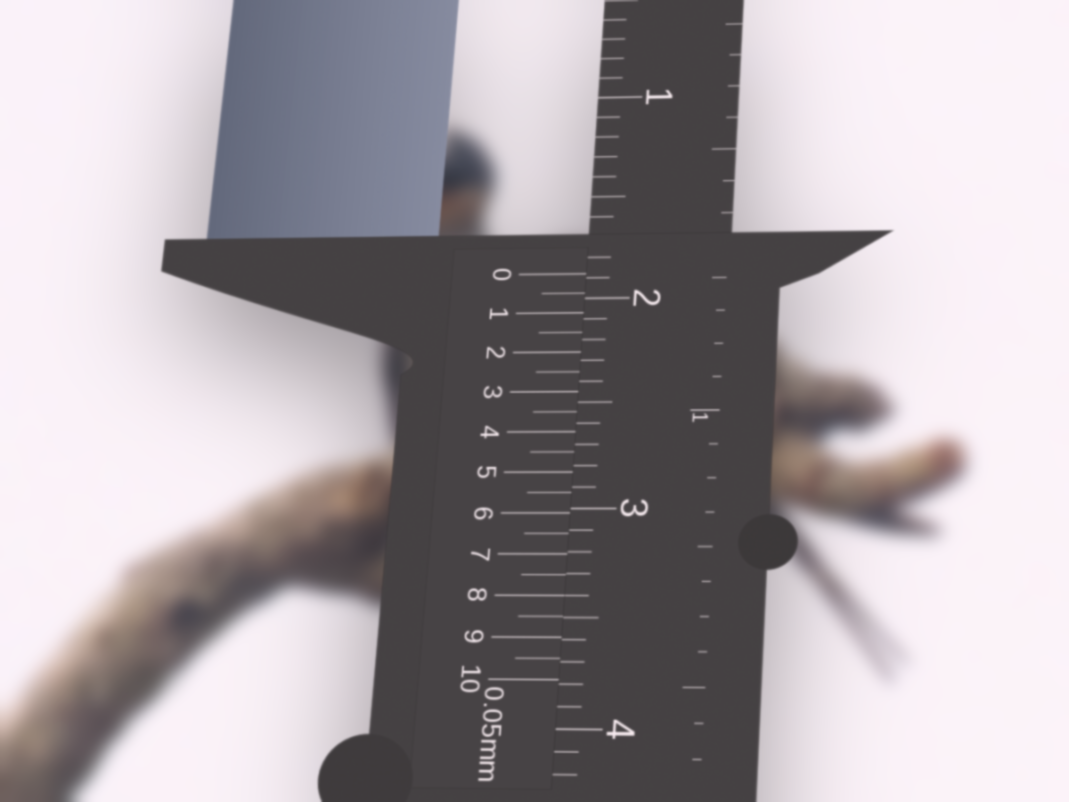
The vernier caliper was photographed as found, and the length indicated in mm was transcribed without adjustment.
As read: 18.8 mm
